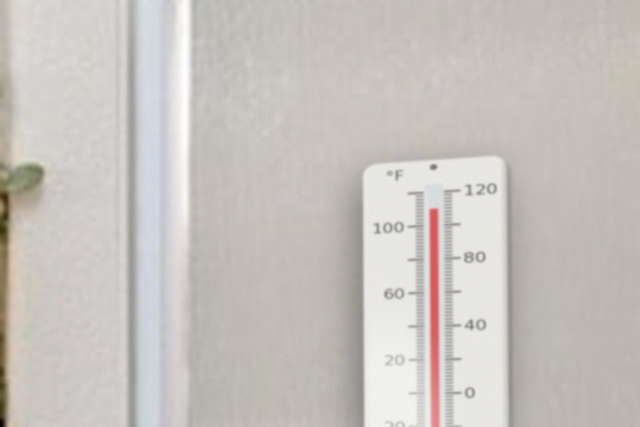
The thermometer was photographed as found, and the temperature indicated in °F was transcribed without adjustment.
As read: 110 °F
